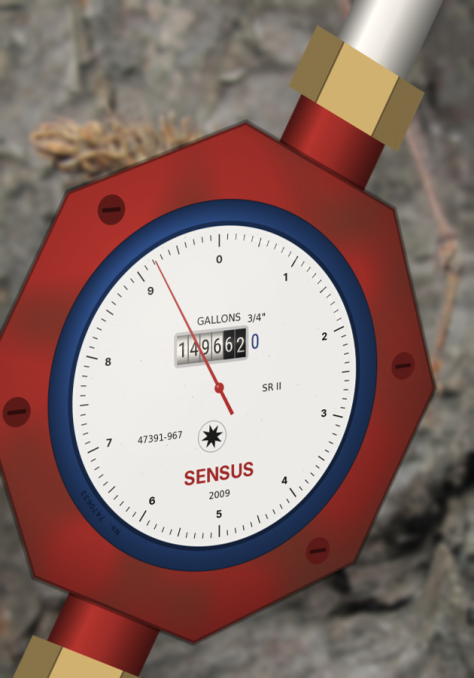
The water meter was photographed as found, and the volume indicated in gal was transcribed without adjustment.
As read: 1496619.2 gal
